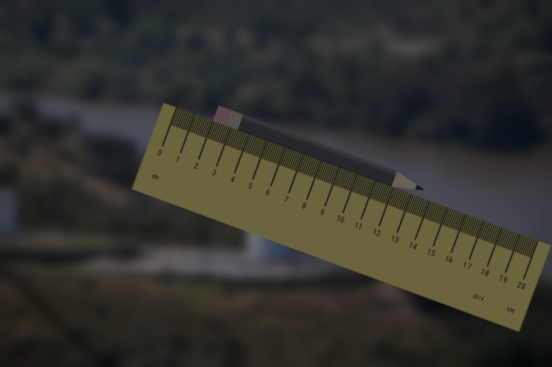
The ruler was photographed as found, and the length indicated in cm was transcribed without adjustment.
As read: 11.5 cm
